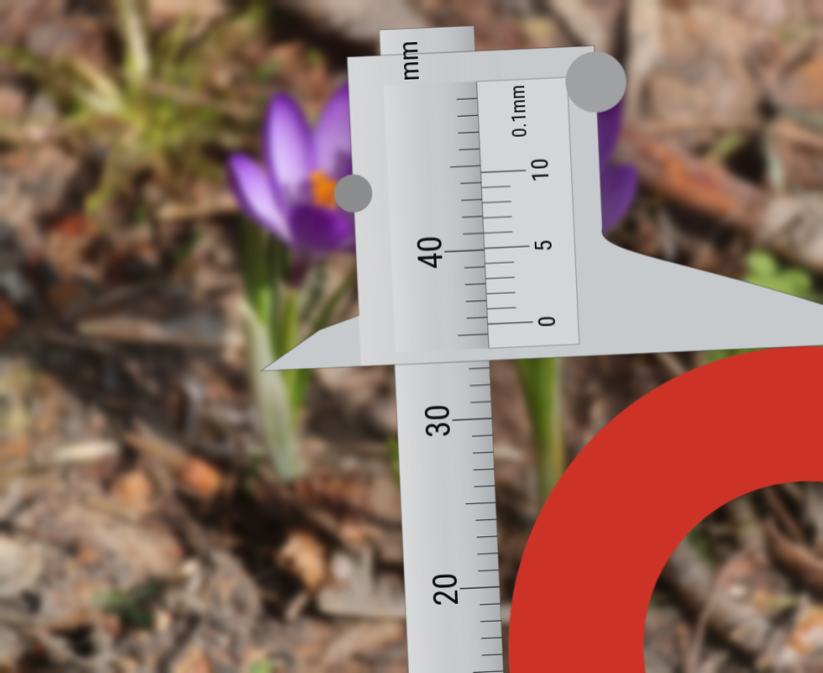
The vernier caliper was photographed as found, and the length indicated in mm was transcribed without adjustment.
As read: 35.6 mm
